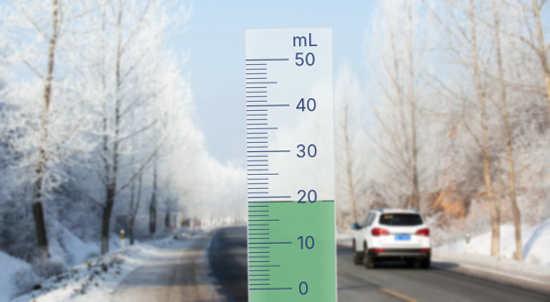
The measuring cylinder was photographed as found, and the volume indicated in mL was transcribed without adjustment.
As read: 19 mL
